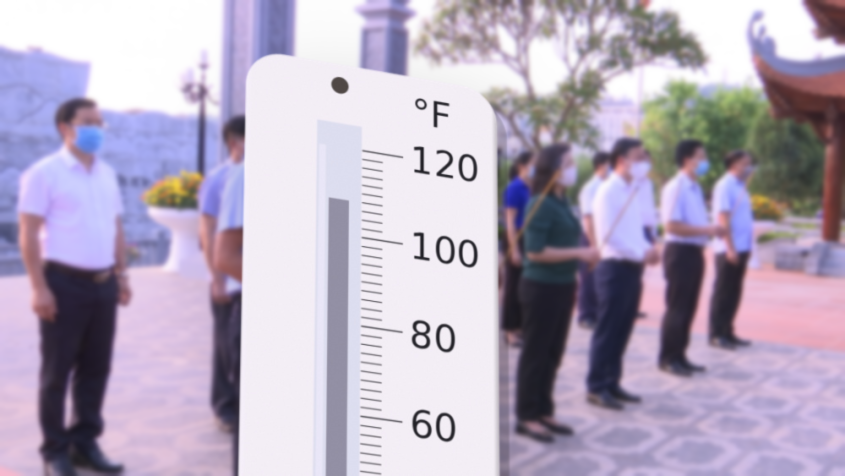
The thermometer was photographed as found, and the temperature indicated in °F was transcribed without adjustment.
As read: 108 °F
